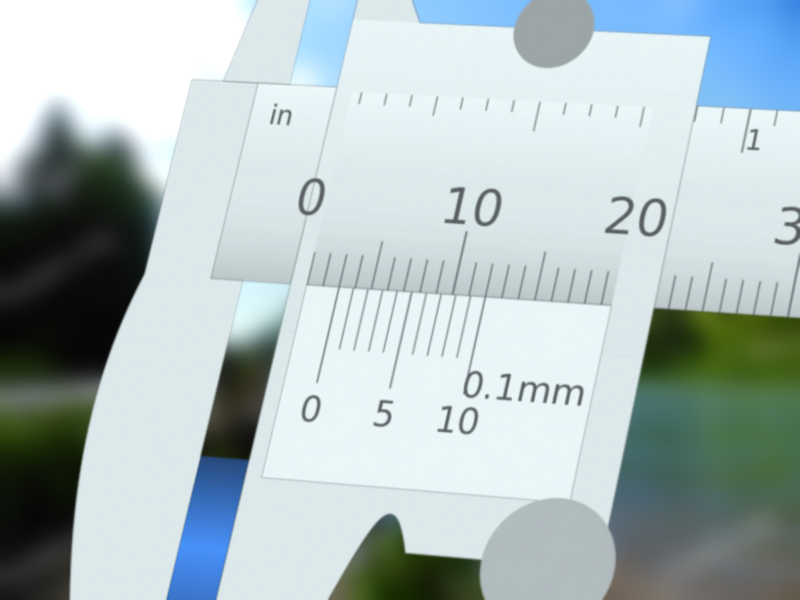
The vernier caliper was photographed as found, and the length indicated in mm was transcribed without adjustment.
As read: 3.0 mm
